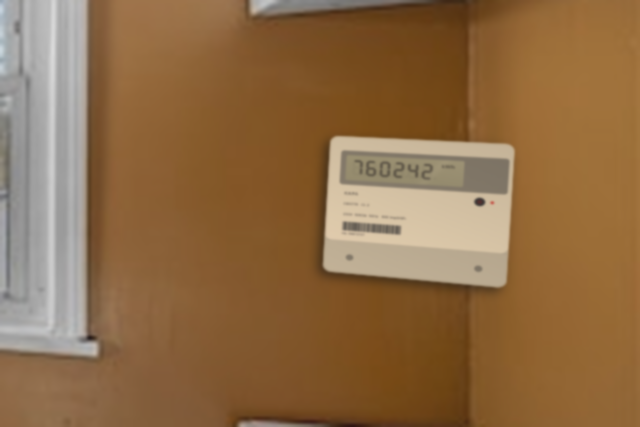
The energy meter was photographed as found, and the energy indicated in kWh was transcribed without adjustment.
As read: 760242 kWh
